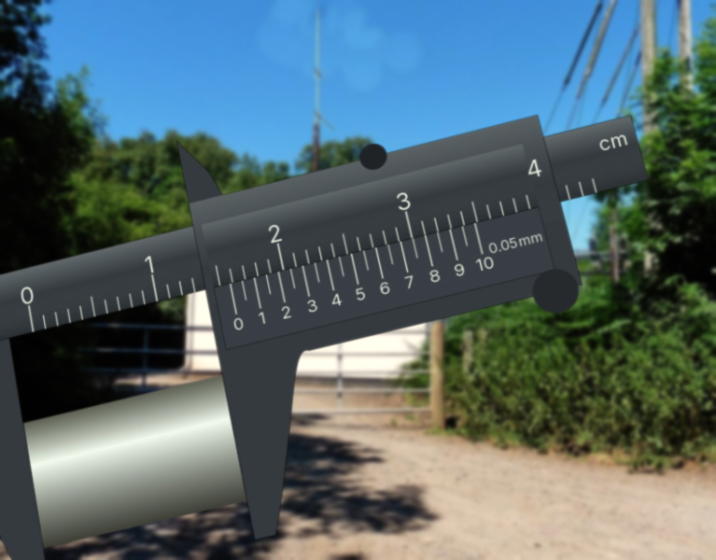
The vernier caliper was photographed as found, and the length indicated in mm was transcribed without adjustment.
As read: 15.8 mm
